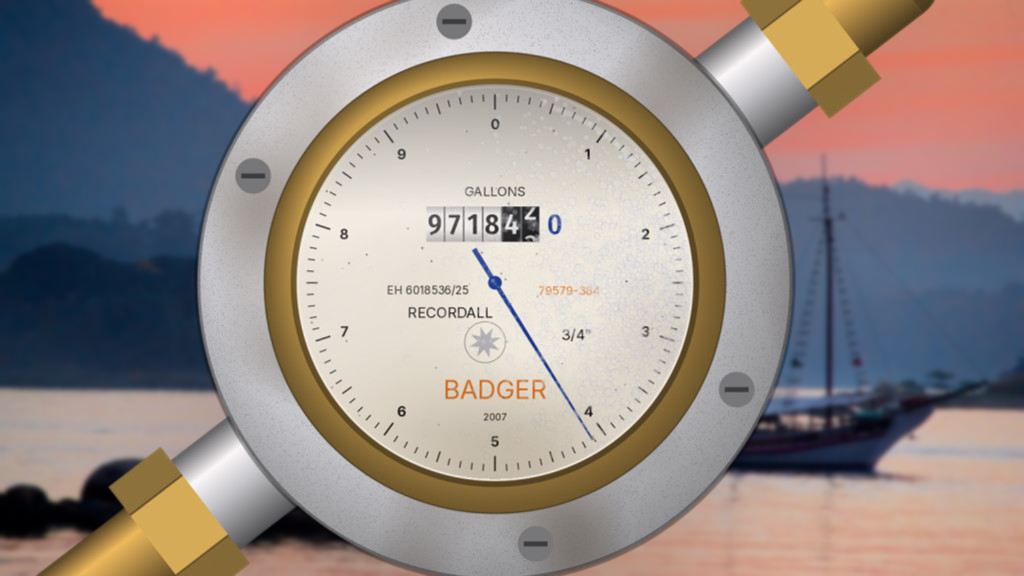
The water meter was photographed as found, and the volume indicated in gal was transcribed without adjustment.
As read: 9718424.1 gal
